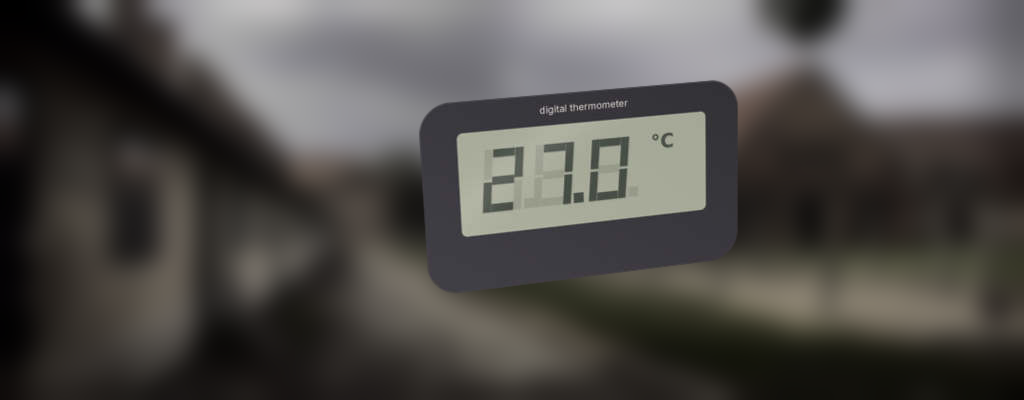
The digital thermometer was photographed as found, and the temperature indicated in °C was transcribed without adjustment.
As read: 27.0 °C
